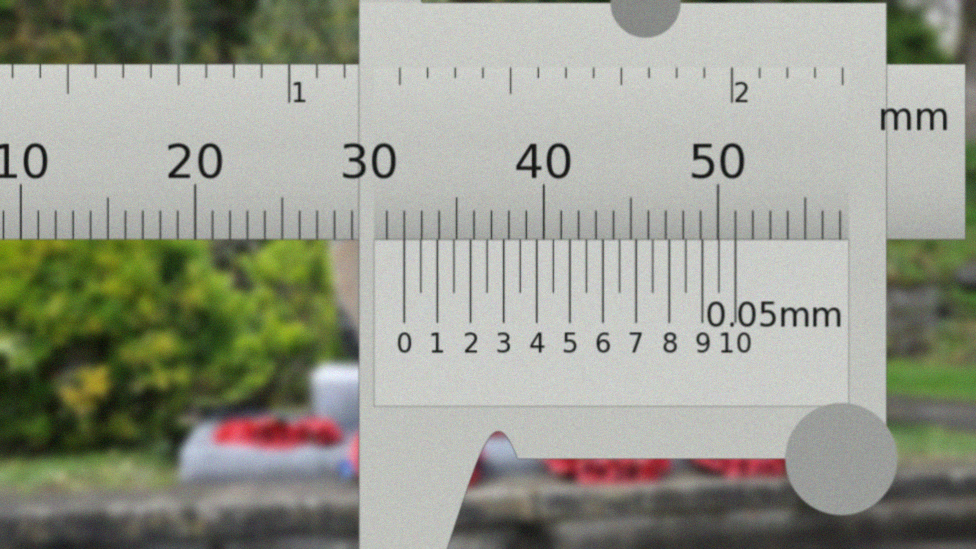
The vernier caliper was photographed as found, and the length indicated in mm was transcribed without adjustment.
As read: 32.0 mm
